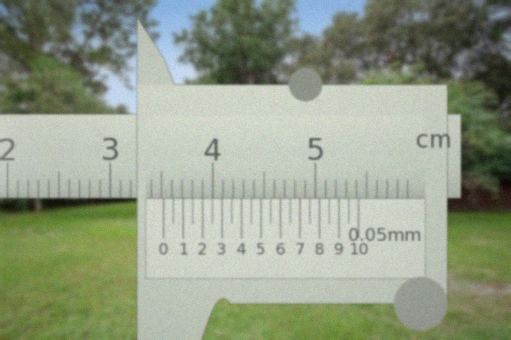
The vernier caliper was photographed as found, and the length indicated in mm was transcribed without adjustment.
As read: 35.2 mm
